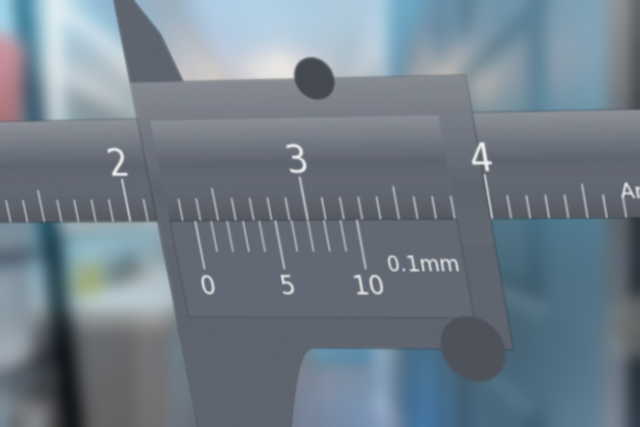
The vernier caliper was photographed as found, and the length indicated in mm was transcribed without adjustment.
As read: 23.7 mm
